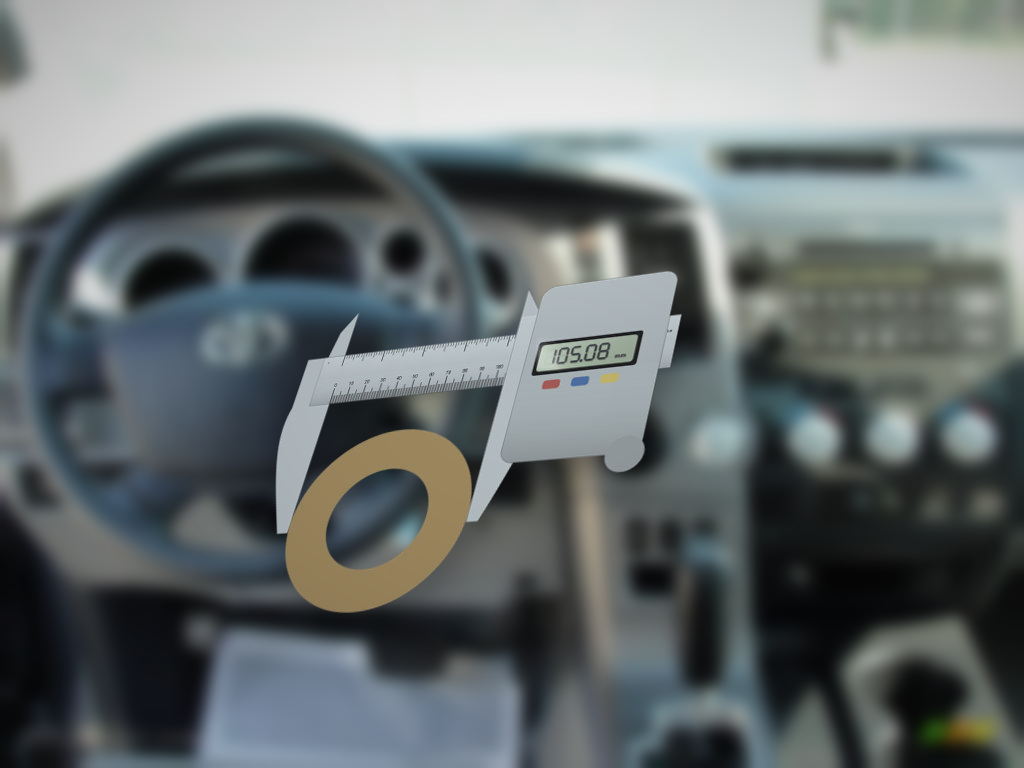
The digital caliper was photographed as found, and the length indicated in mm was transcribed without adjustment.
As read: 105.08 mm
